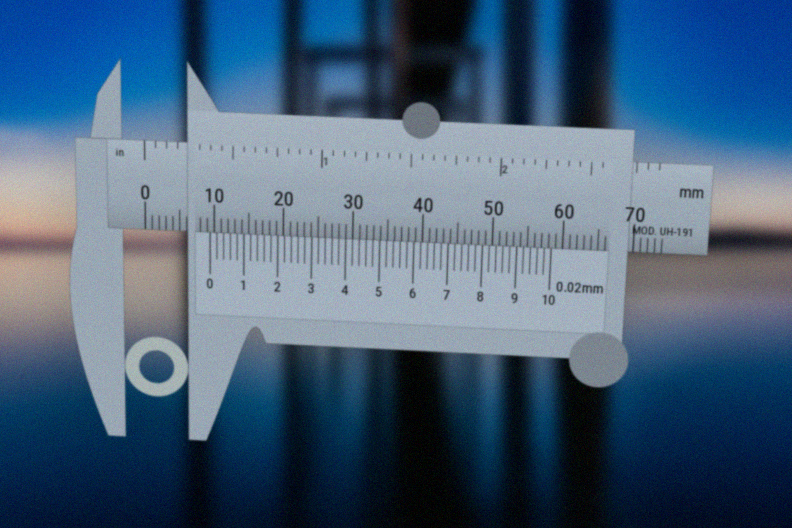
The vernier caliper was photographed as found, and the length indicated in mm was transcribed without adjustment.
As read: 9.4 mm
